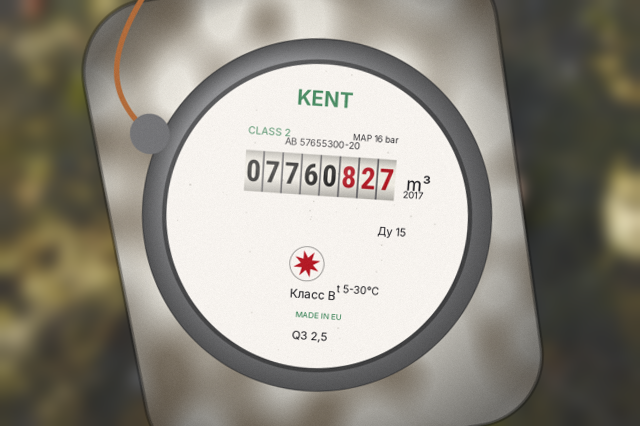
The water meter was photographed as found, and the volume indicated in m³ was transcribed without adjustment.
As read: 7760.827 m³
